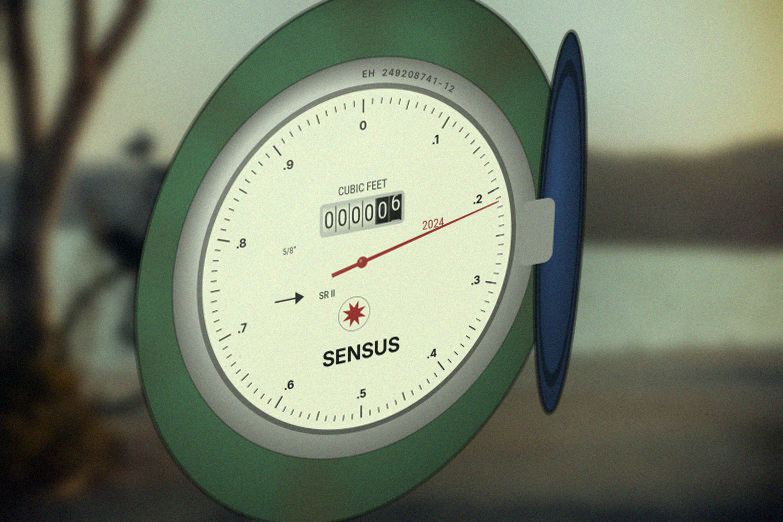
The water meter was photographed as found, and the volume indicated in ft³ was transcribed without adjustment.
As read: 6.21 ft³
